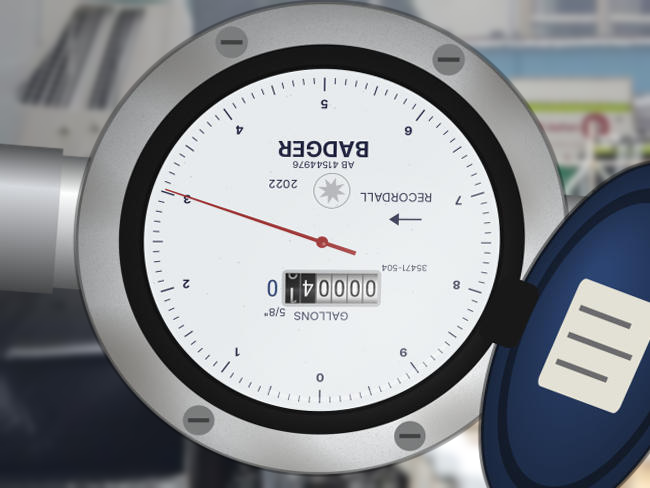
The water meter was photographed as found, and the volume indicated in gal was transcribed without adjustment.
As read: 413.0 gal
